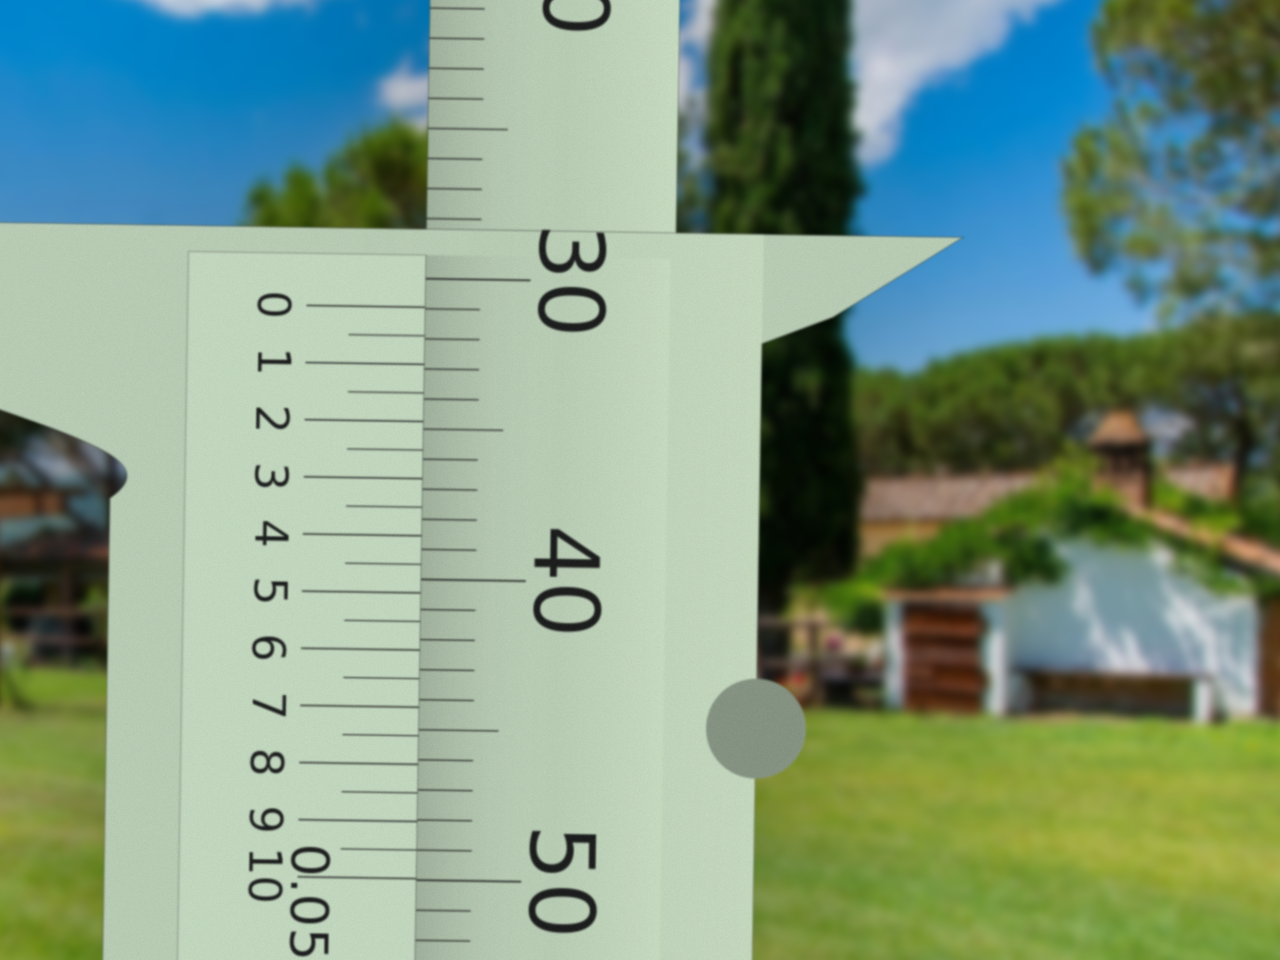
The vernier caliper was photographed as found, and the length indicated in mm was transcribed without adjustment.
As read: 30.95 mm
